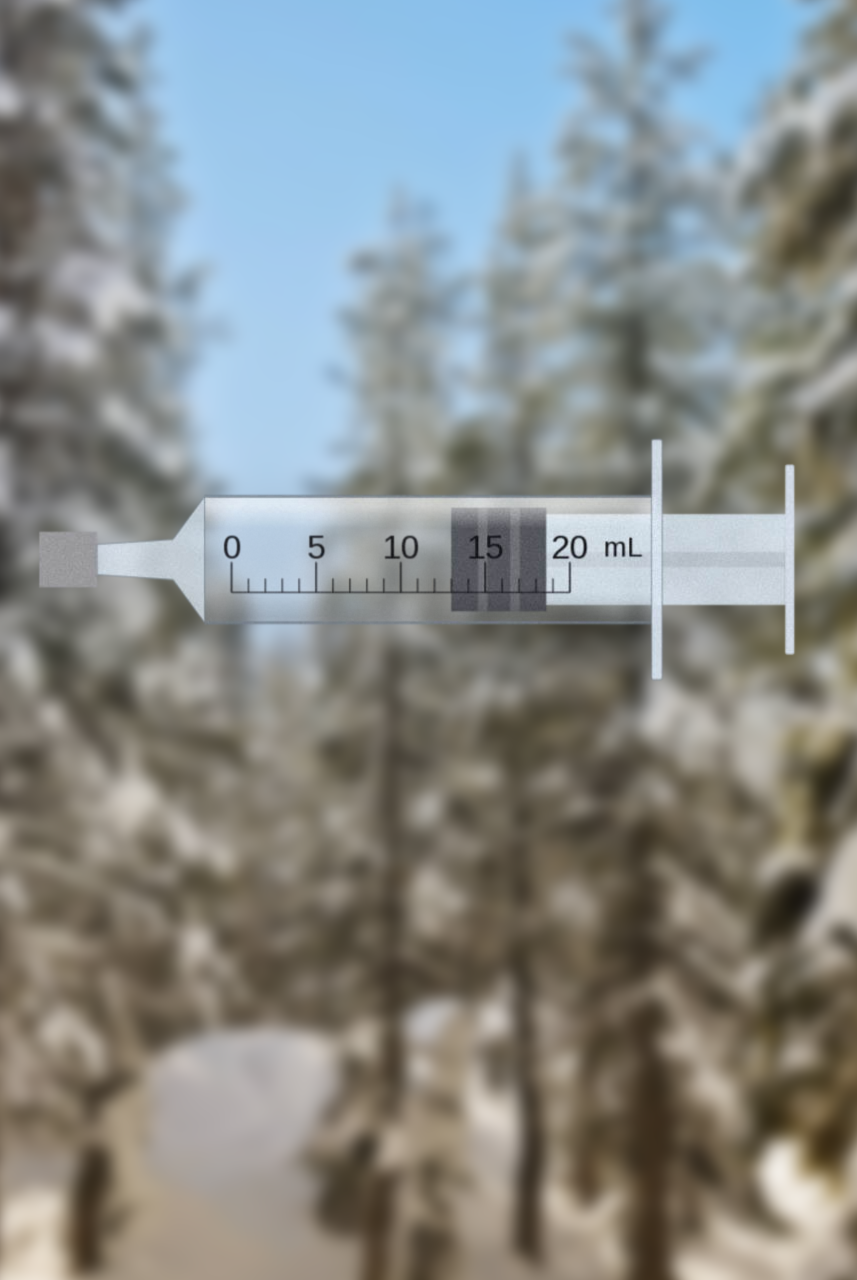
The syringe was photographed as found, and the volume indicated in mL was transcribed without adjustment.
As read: 13 mL
